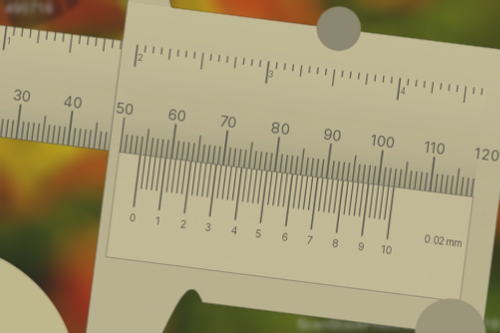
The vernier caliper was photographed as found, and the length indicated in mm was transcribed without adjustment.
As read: 54.0 mm
